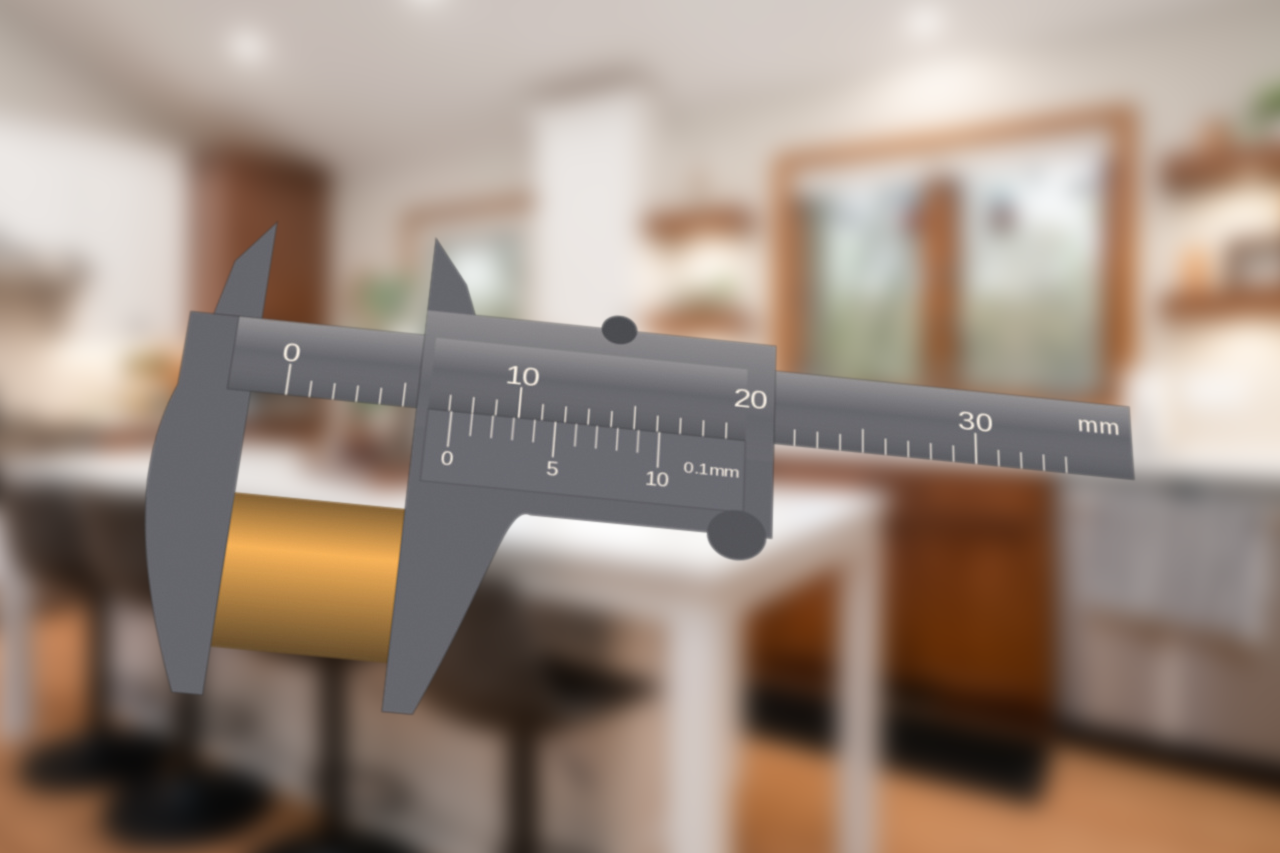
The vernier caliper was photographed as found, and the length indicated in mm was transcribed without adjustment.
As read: 7.1 mm
